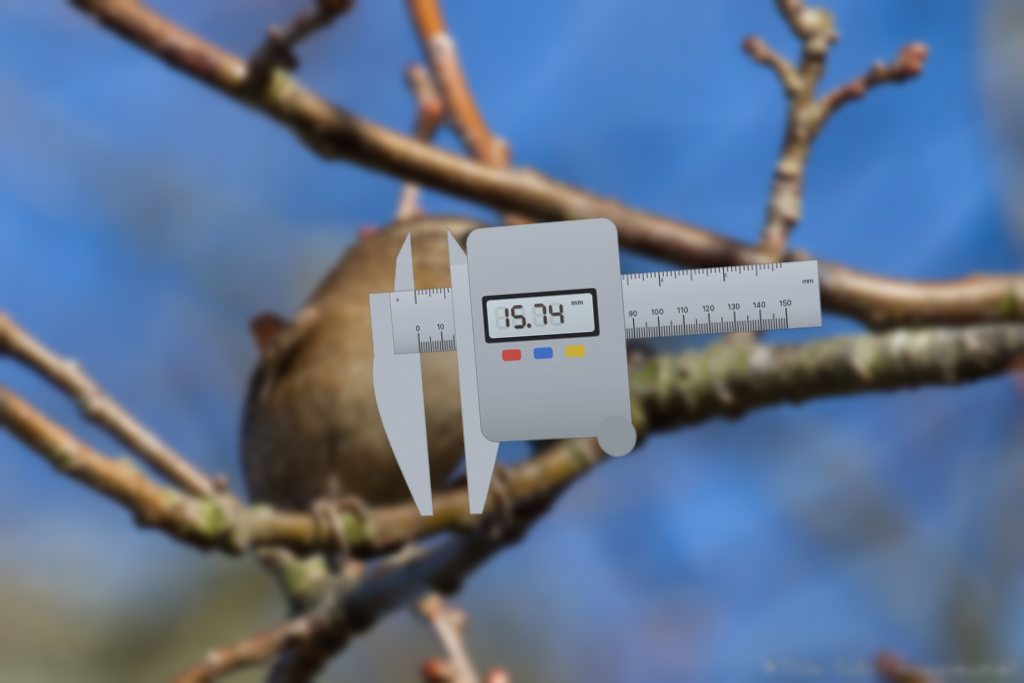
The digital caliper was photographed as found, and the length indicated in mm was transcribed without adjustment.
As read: 15.74 mm
